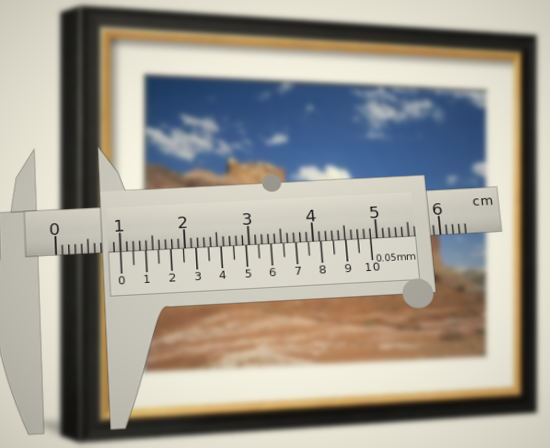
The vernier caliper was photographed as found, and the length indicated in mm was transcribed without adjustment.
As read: 10.0 mm
